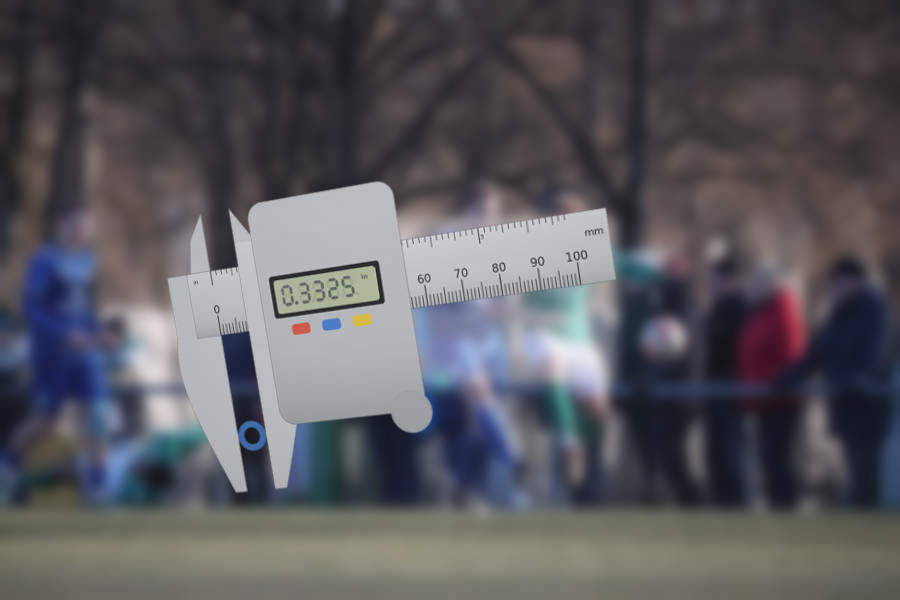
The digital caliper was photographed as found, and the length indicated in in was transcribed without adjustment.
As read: 0.3325 in
